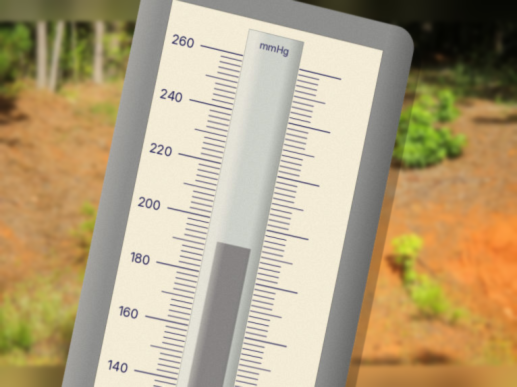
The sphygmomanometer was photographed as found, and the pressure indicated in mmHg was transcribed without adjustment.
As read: 192 mmHg
